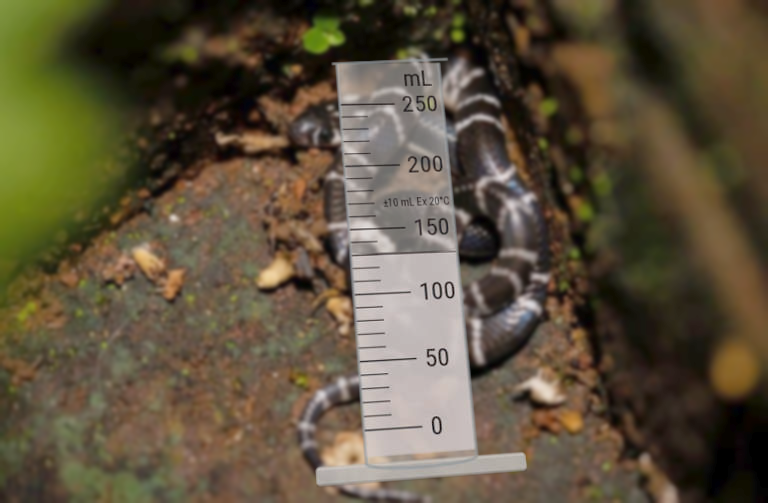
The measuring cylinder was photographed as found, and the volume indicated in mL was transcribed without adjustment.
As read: 130 mL
